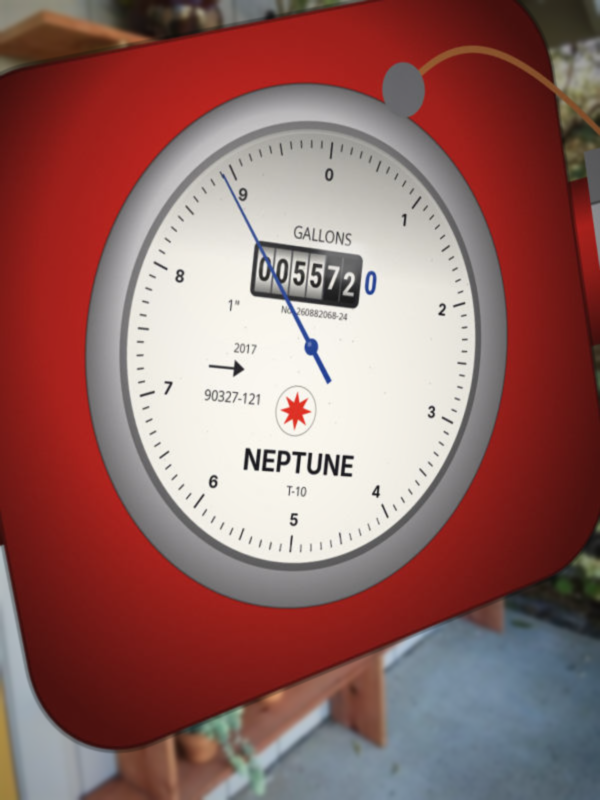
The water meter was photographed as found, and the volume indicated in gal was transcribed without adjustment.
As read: 55718.9 gal
